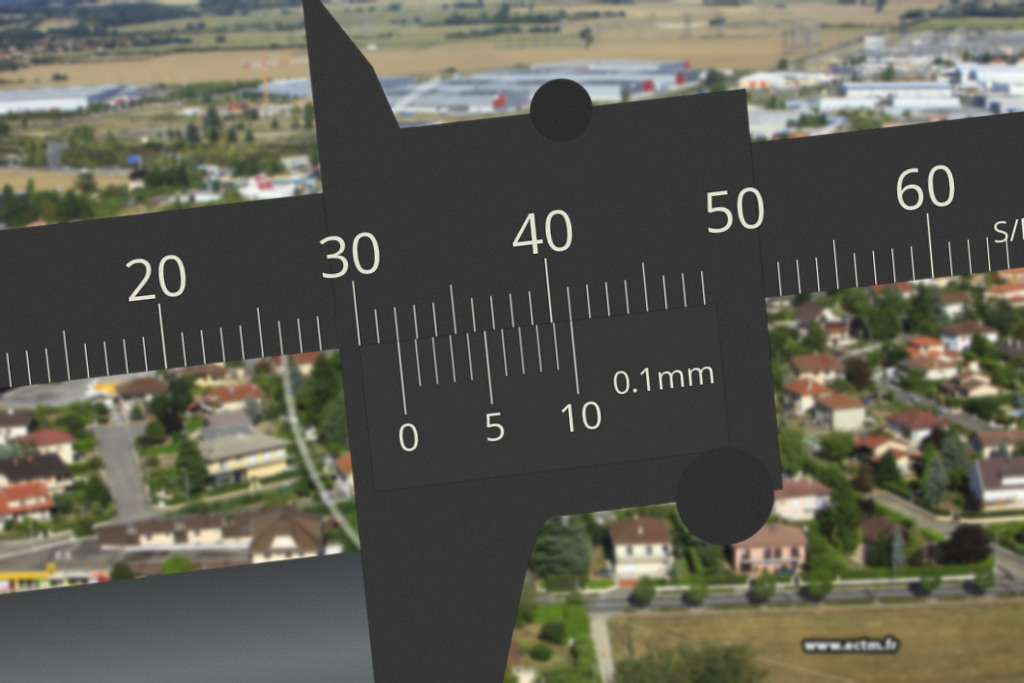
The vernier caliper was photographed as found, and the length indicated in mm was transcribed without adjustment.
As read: 32.0 mm
